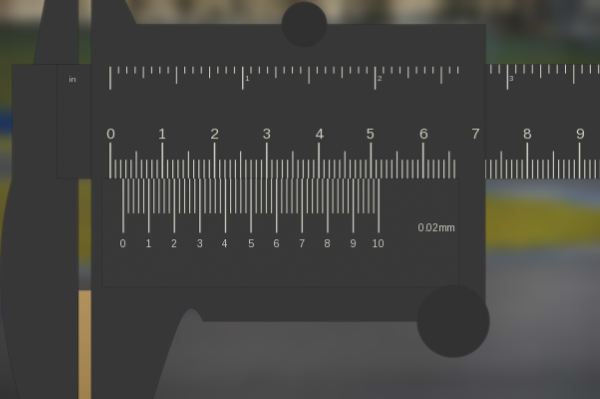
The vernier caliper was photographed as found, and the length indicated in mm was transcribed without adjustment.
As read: 2.5 mm
